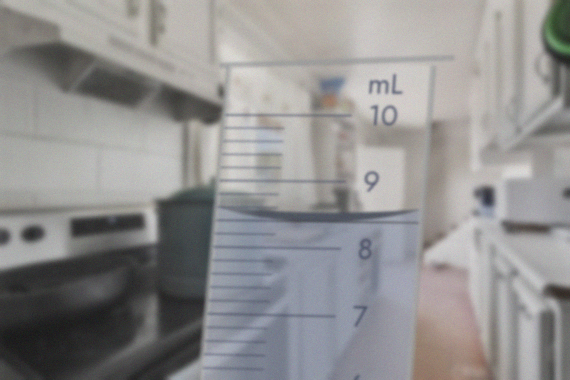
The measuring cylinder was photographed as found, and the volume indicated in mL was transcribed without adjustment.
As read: 8.4 mL
